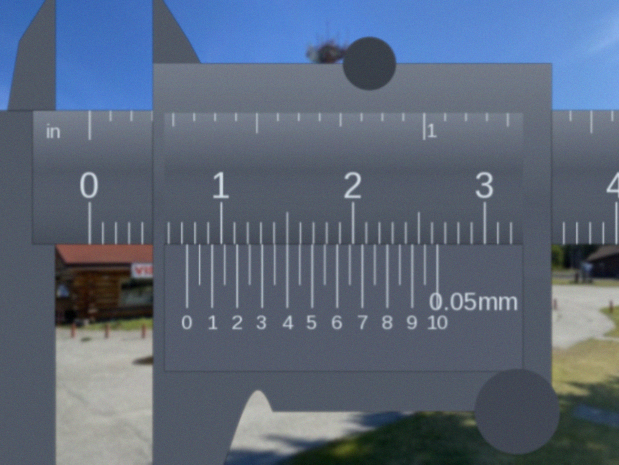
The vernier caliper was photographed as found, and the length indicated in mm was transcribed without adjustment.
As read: 7.4 mm
